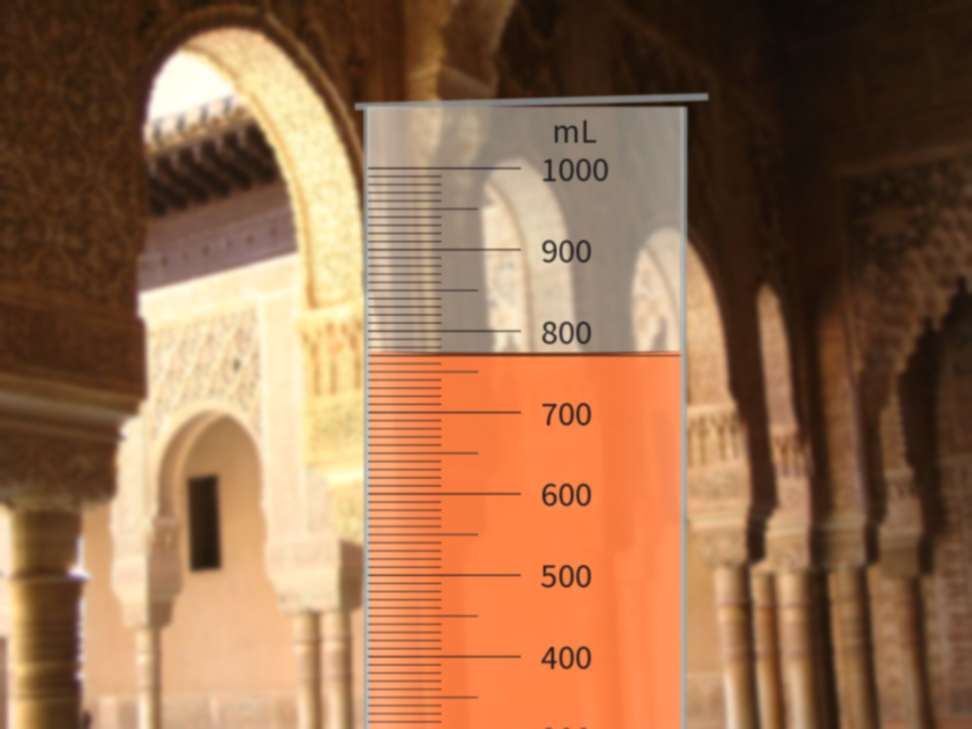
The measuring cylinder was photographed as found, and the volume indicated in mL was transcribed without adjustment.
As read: 770 mL
